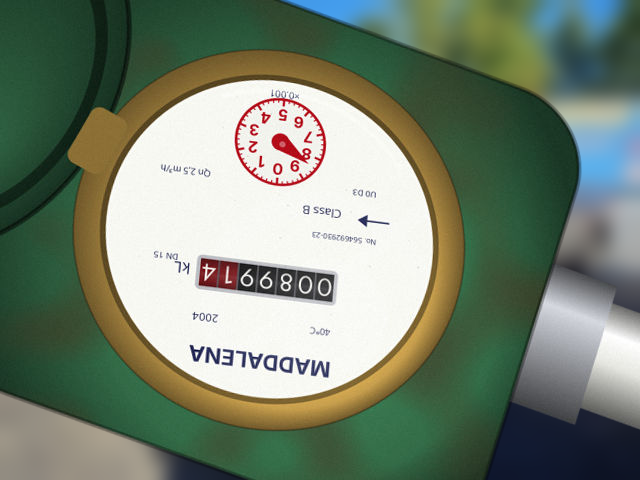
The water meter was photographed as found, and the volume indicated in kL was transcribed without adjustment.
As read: 899.148 kL
